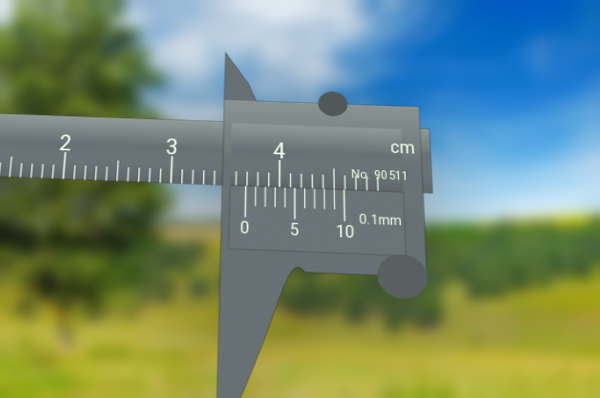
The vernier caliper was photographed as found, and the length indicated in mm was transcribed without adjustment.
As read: 36.9 mm
